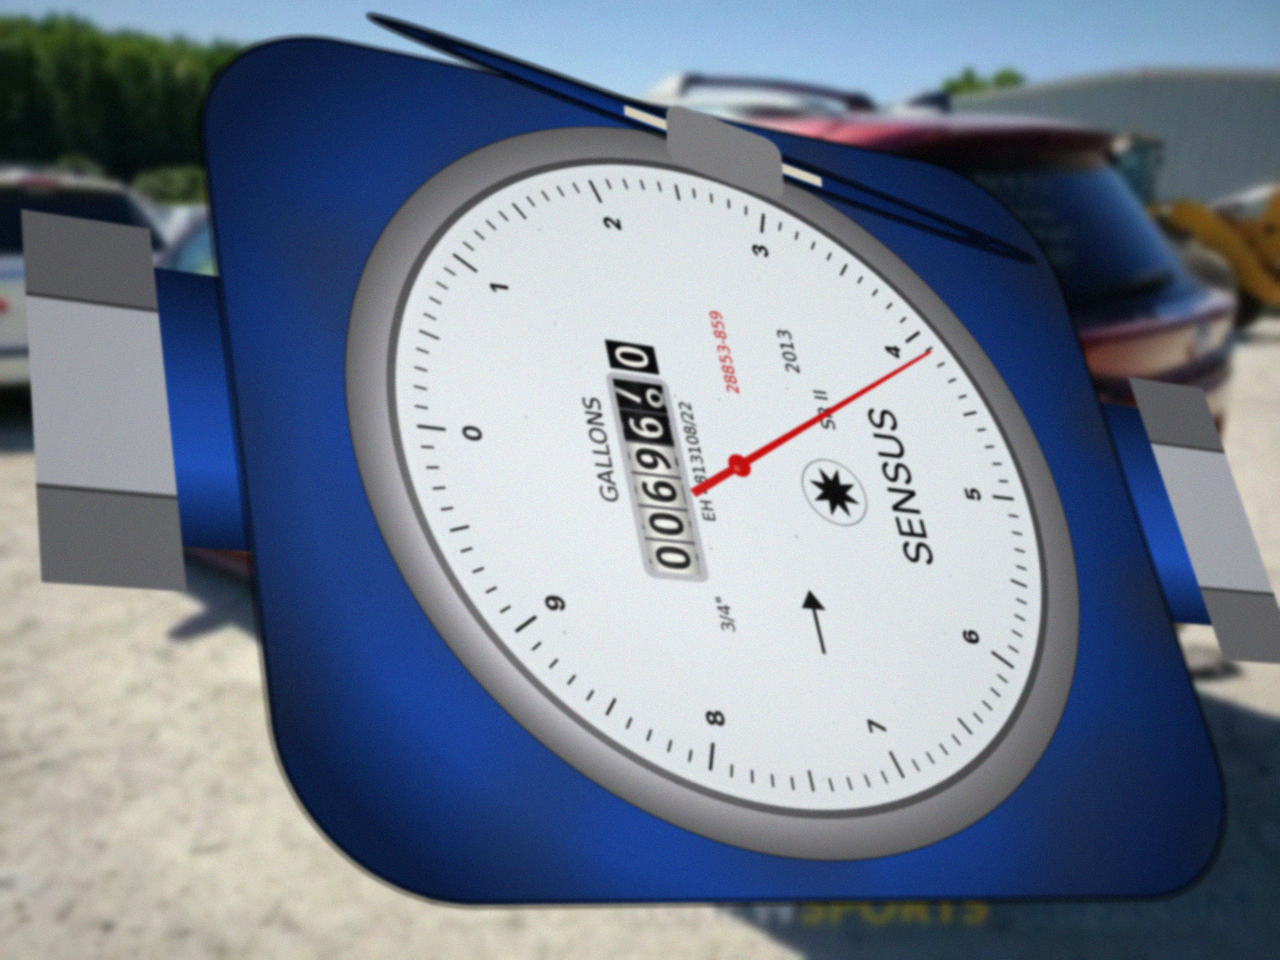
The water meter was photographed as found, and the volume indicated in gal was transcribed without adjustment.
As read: 69674.1 gal
